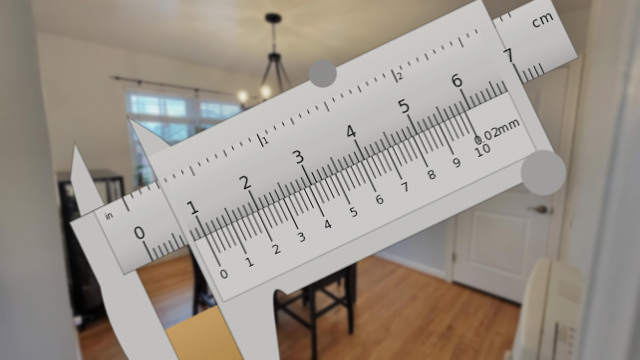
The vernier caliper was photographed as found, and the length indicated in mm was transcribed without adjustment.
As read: 10.0 mm
